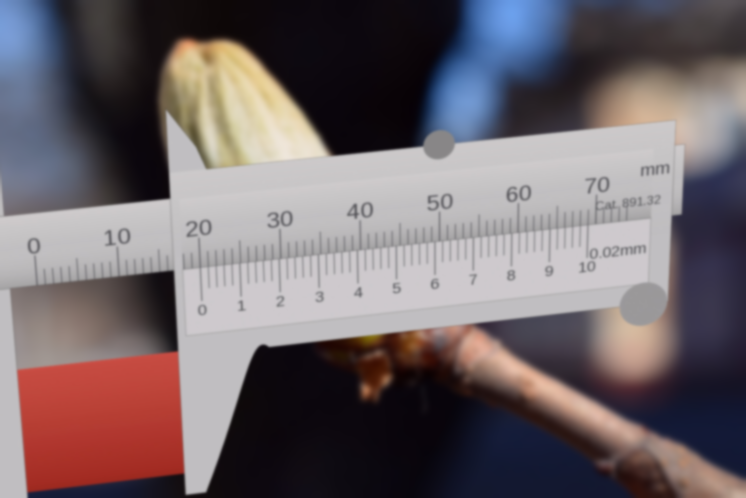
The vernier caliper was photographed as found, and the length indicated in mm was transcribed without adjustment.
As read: 20.0 mm
